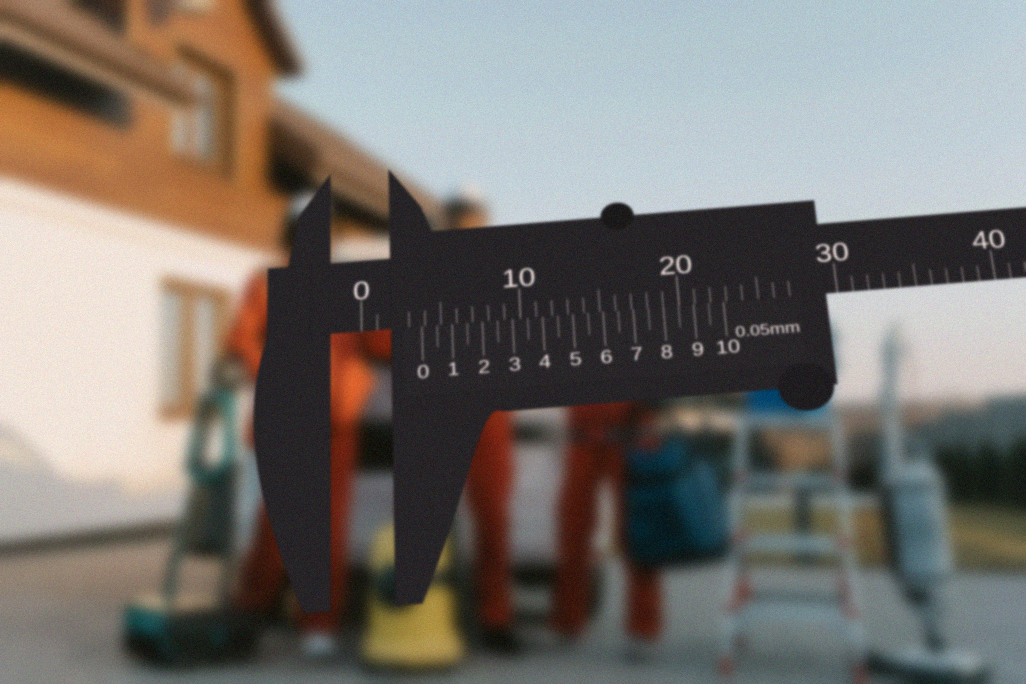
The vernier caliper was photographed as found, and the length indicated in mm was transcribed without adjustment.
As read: 3.8 mm
